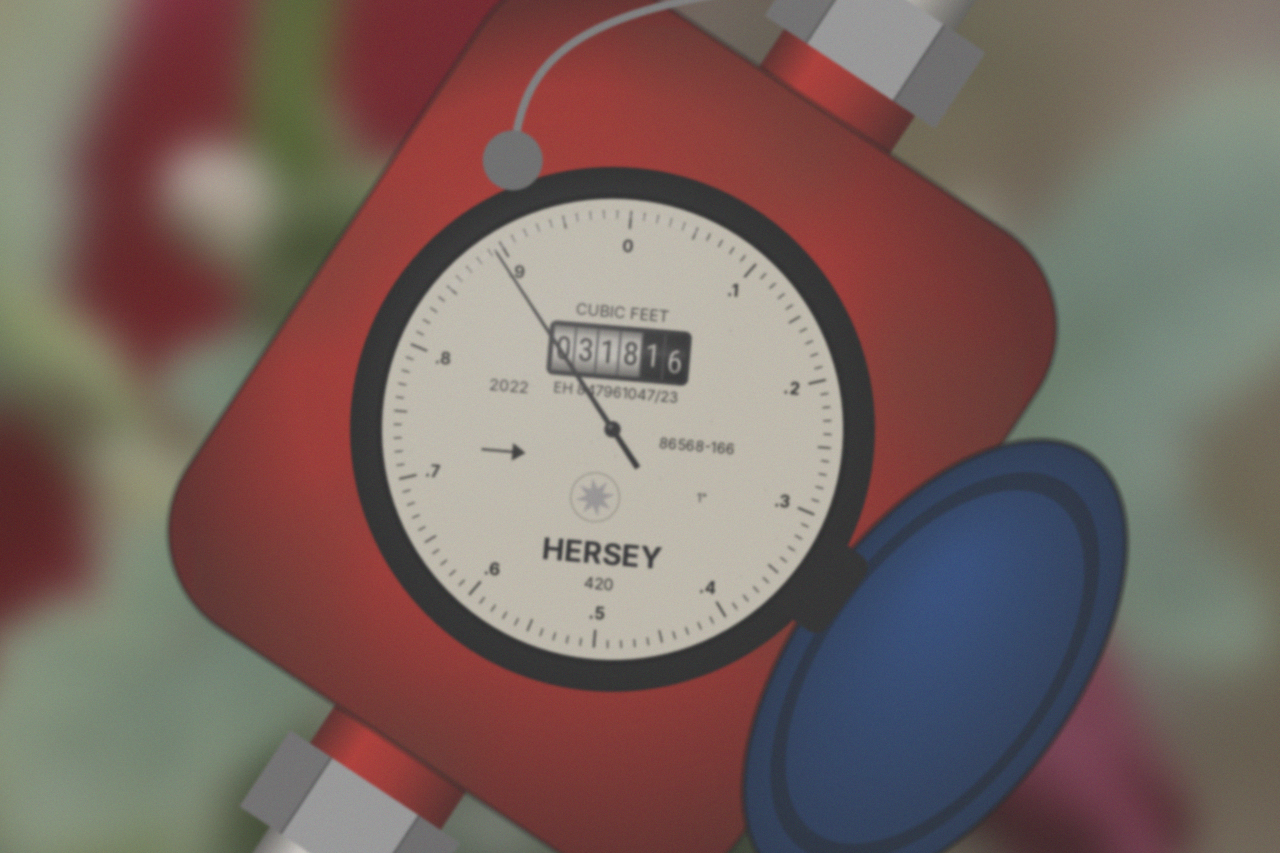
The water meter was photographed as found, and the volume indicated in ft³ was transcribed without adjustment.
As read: 31815.89 ft³
